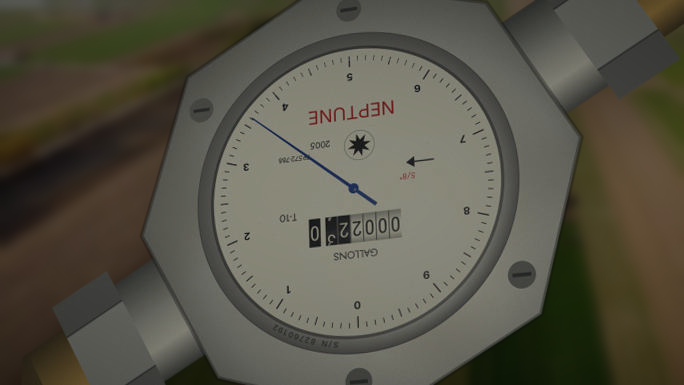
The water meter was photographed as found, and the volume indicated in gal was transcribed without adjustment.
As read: 2233.6 gal
